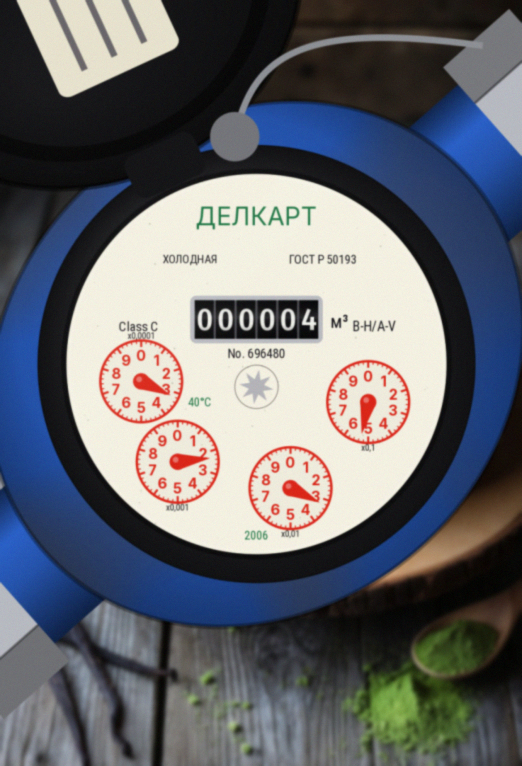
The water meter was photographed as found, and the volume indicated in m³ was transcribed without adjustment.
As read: 4.5323 m³
